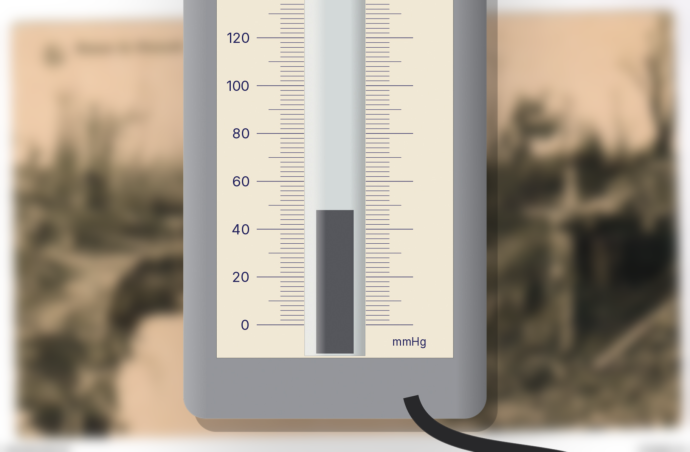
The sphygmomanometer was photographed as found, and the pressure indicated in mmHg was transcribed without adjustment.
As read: 48 mmHg
